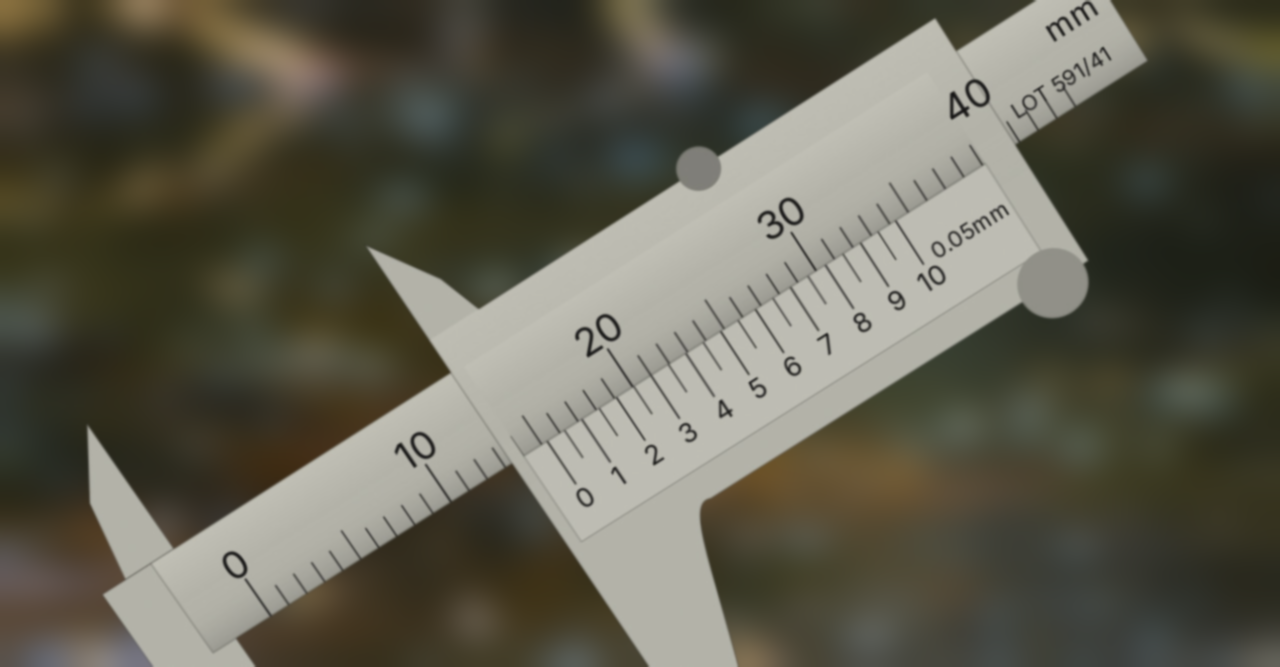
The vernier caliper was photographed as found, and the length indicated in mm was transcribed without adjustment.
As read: 15.3 mm
